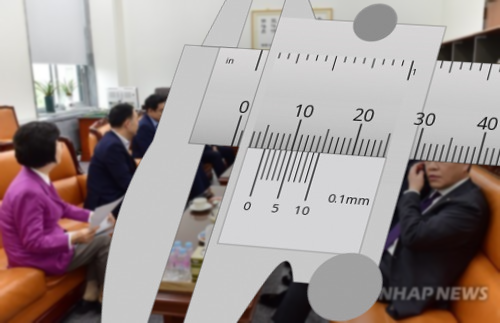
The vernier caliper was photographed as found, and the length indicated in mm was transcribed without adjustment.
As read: 5.6 mm
